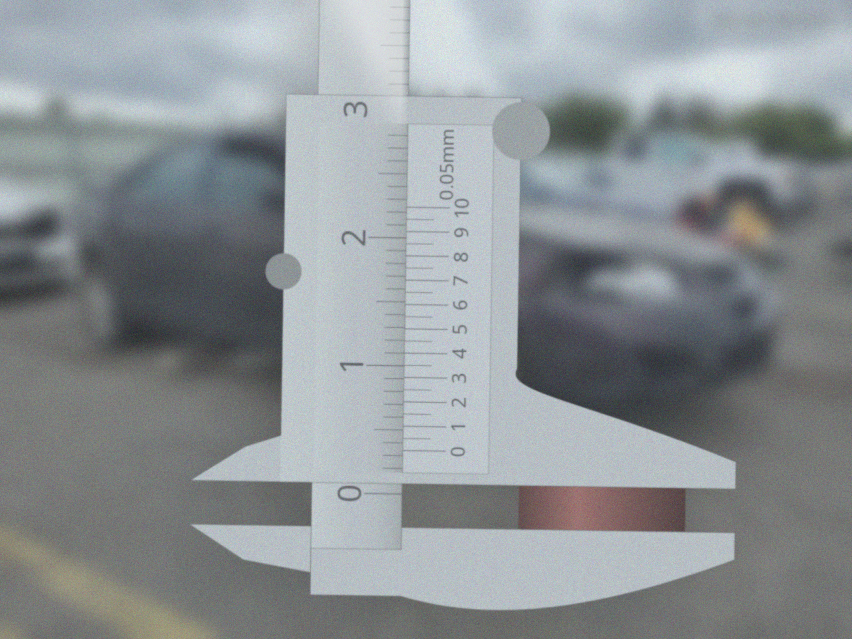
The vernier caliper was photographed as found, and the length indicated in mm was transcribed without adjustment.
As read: 3.4 mm
